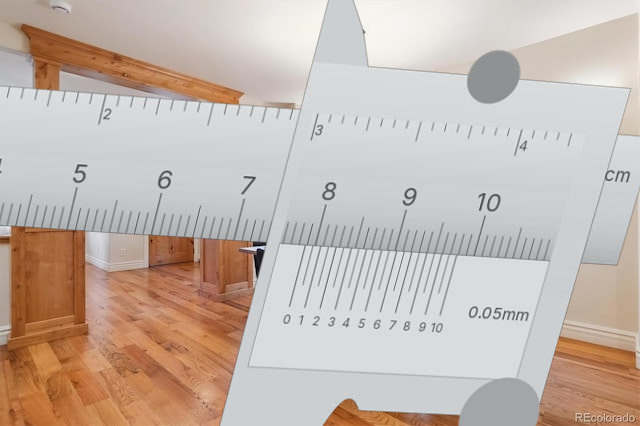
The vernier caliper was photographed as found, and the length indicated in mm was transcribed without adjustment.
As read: 78.8 mm
